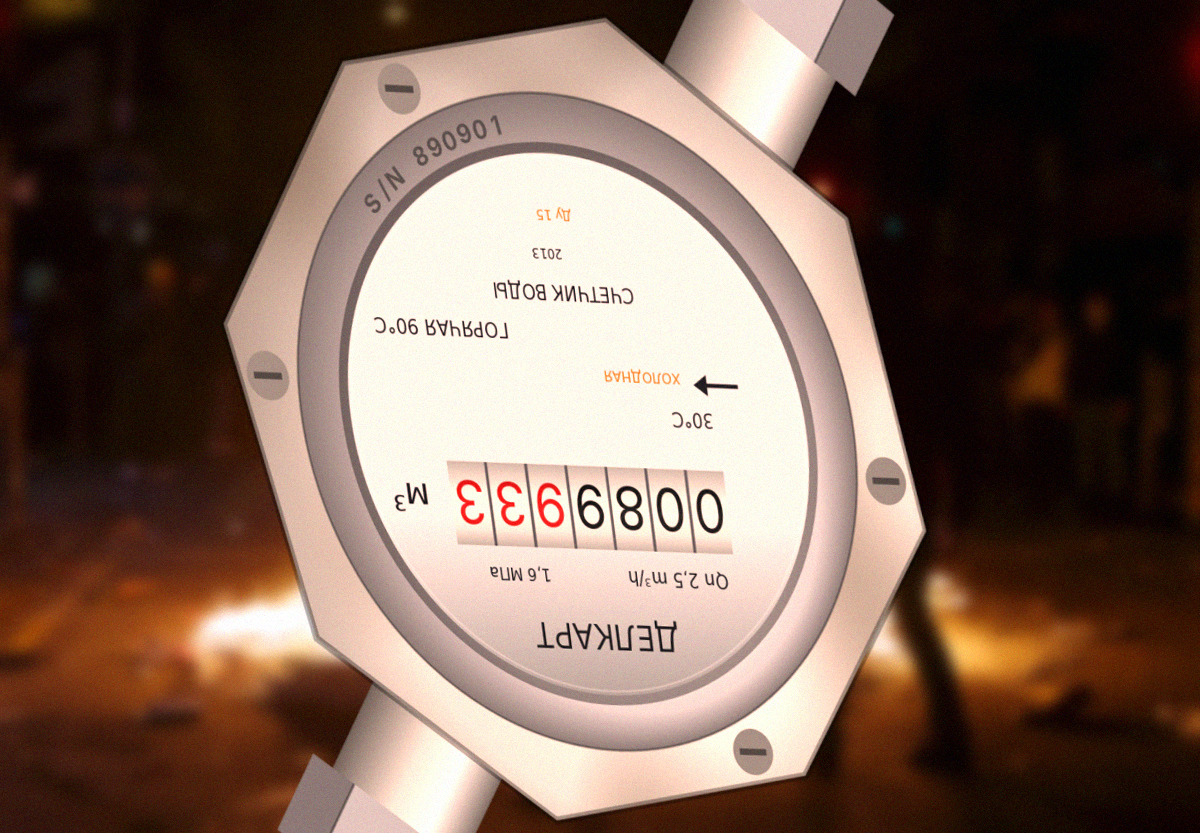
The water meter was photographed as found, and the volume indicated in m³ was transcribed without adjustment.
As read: 89.933 m³
